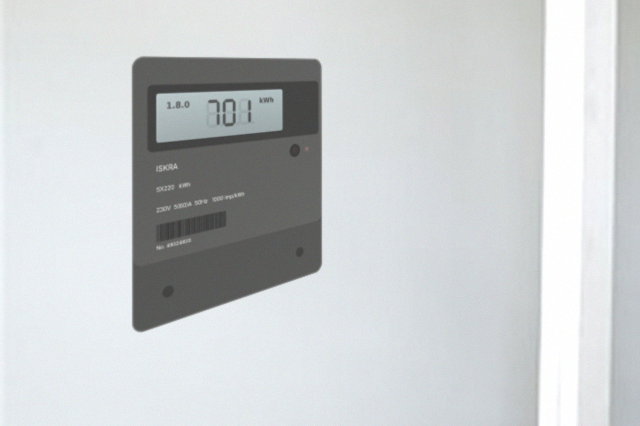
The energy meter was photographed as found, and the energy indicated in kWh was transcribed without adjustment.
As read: 701 kWh
